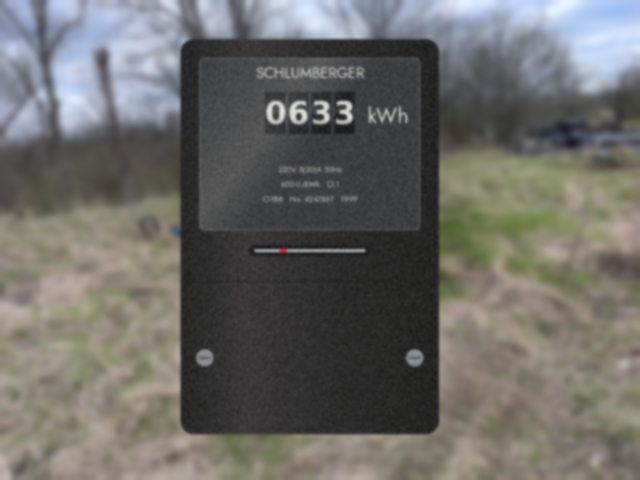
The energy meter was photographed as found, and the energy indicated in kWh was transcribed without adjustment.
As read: 633 kWh
